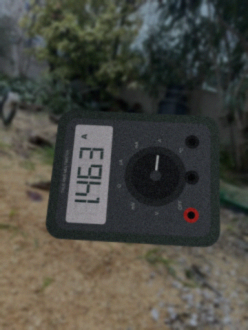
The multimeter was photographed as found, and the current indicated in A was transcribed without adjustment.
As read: 1.463 A
